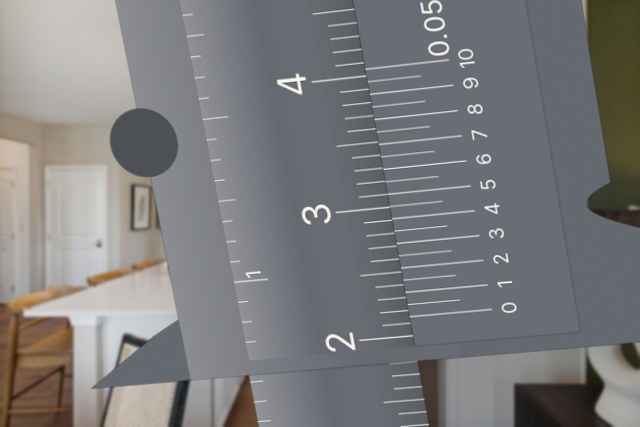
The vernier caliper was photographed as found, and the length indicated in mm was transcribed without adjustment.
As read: 21.5 mm
